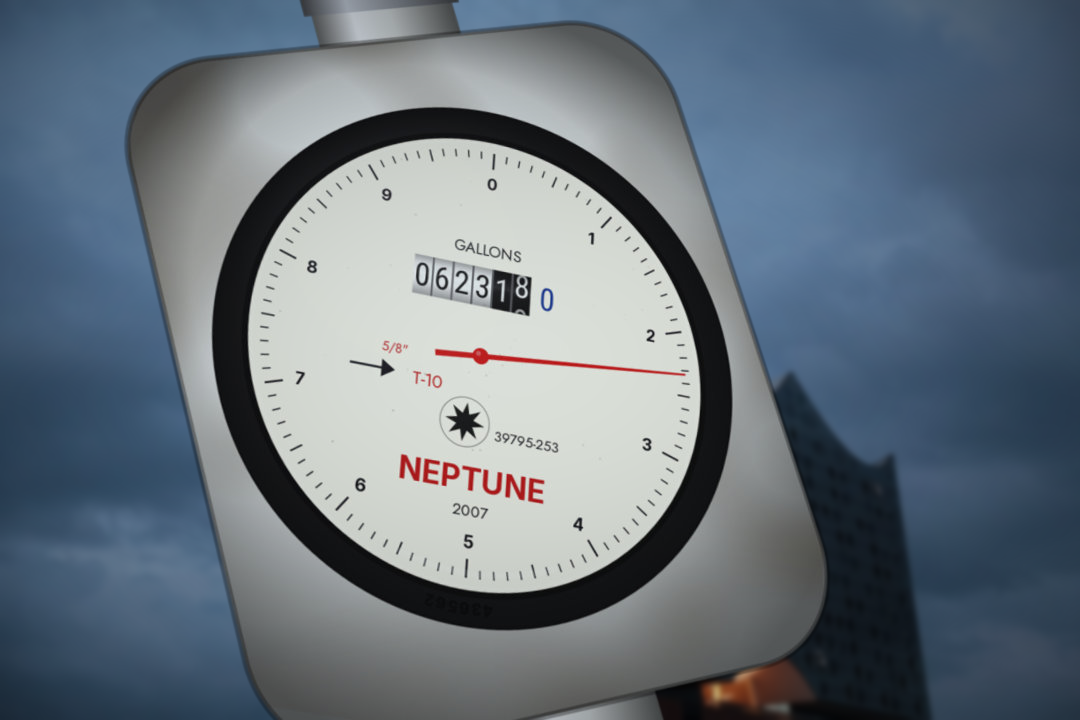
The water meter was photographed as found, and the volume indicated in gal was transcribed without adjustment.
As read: 623182.3 gal
